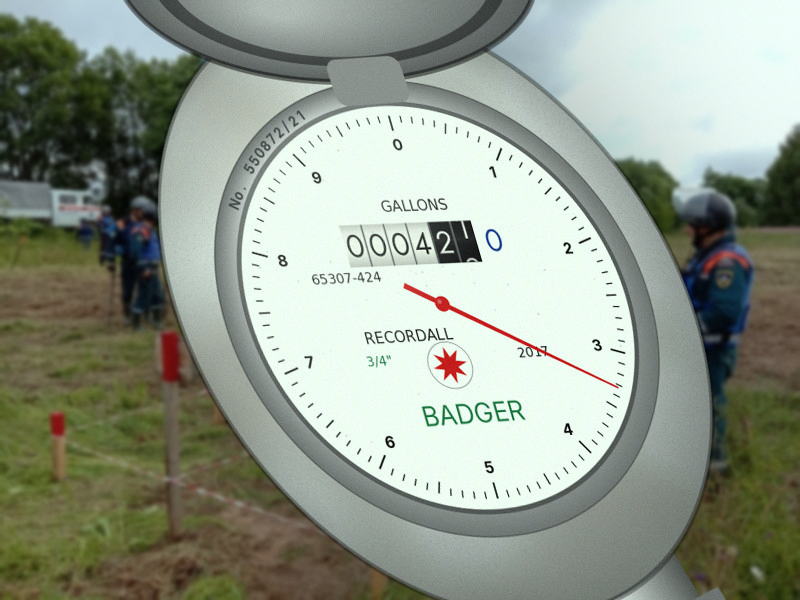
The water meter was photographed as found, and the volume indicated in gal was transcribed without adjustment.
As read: 4213.3 gal
